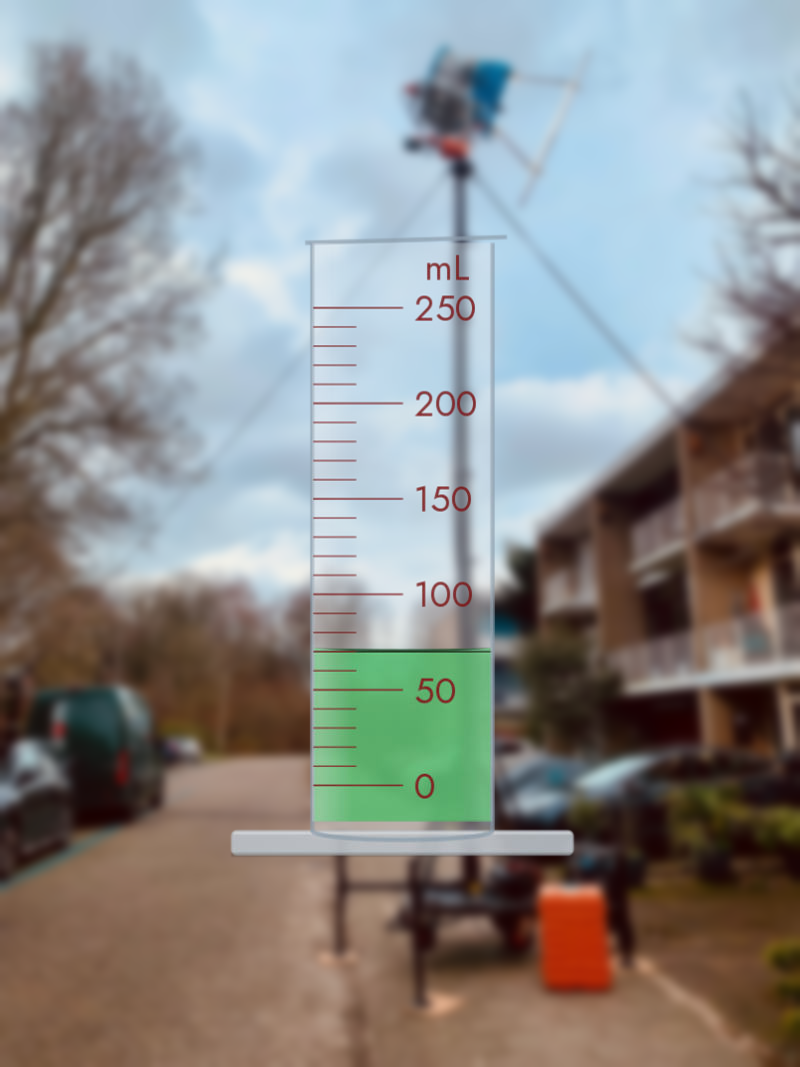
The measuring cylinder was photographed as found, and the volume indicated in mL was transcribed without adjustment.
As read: 70 mL
